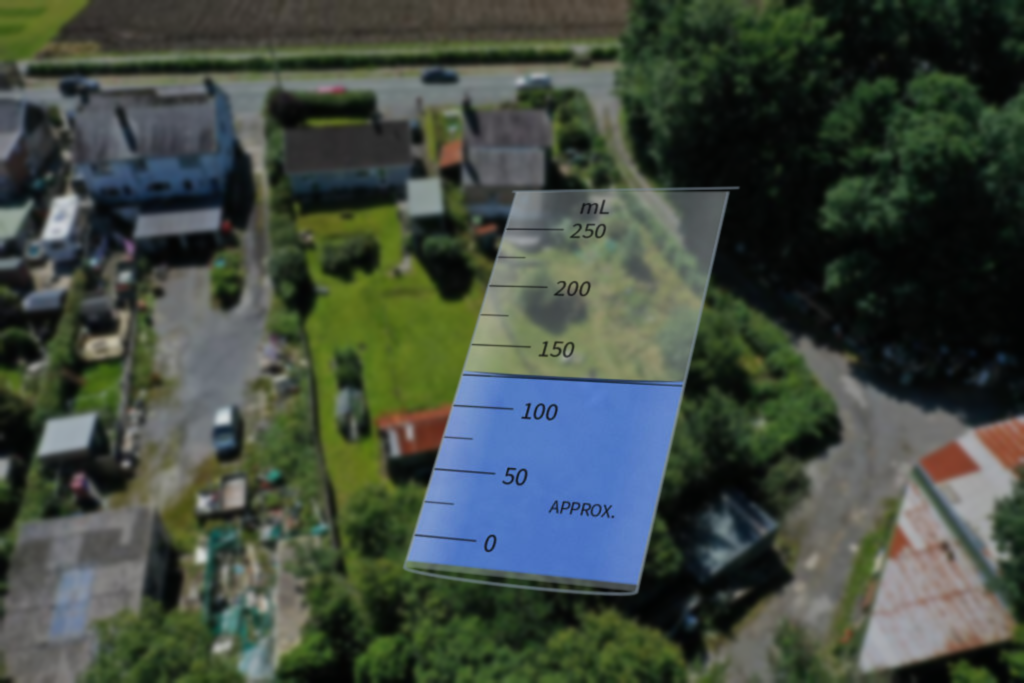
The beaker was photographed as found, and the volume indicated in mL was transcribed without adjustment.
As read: 125 mL
